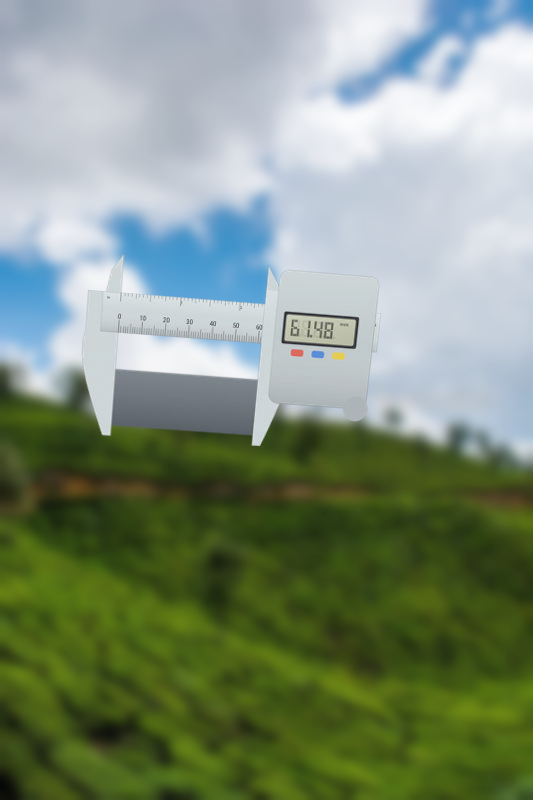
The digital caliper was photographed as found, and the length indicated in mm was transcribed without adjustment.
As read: 61.48 mm
